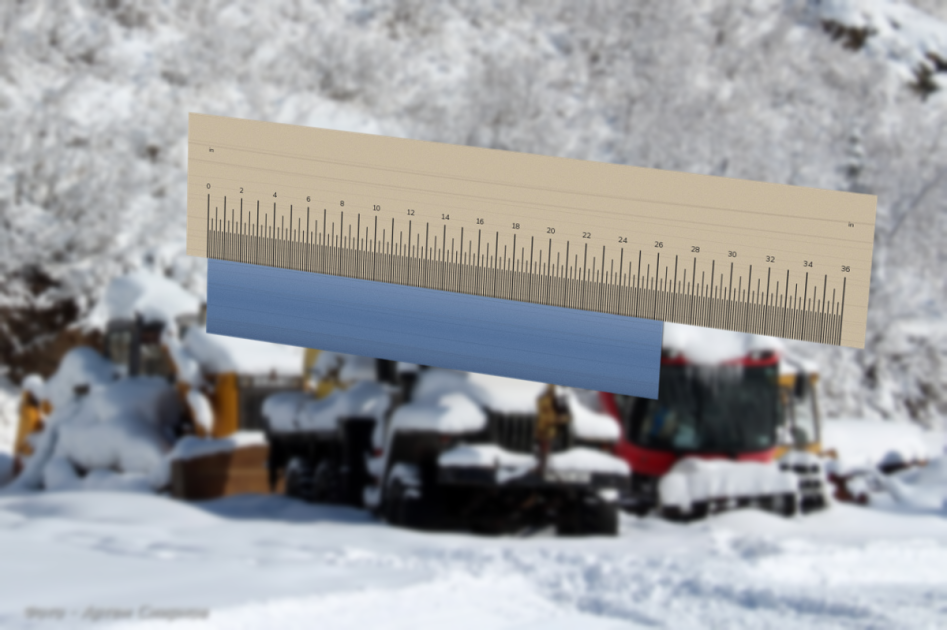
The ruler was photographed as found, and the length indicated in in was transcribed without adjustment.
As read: 26.5 in
